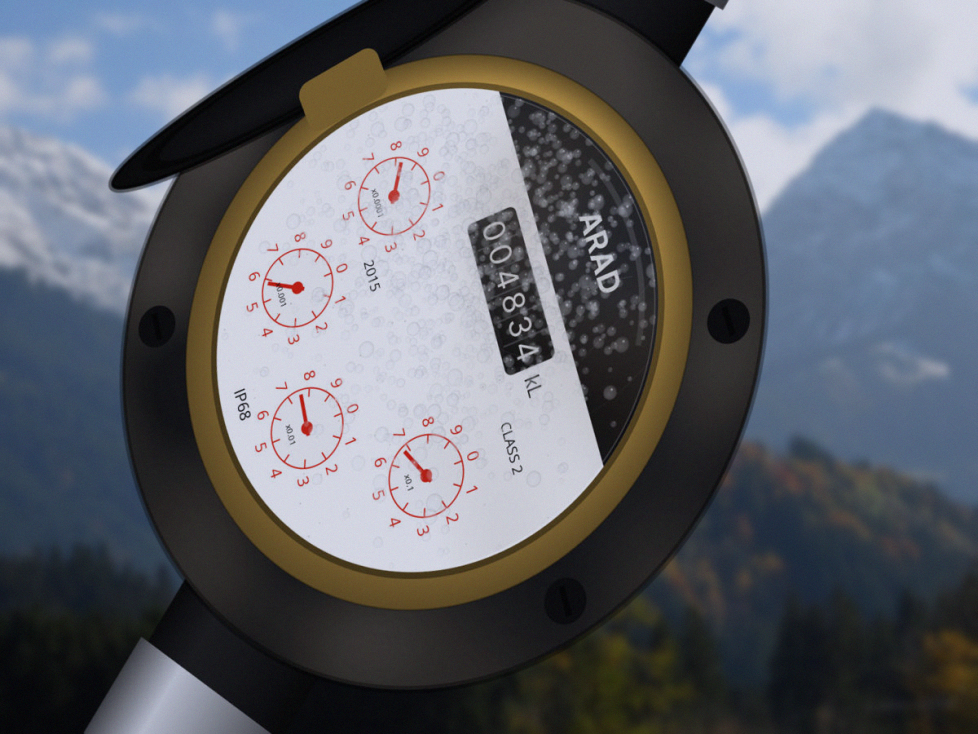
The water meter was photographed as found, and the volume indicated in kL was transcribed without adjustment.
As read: 4834.6758 kL
